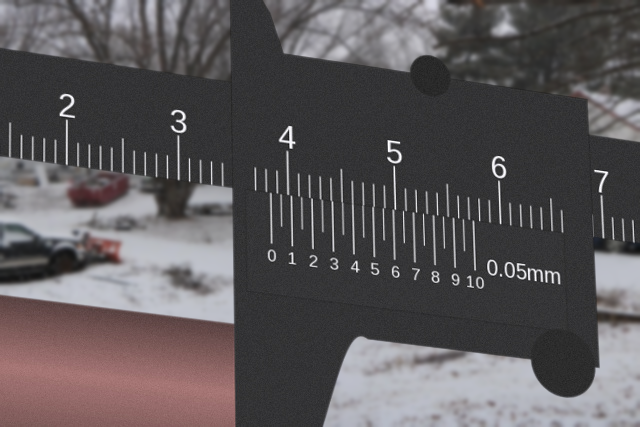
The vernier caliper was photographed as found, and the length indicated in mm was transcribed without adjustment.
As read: 38.4 mm
